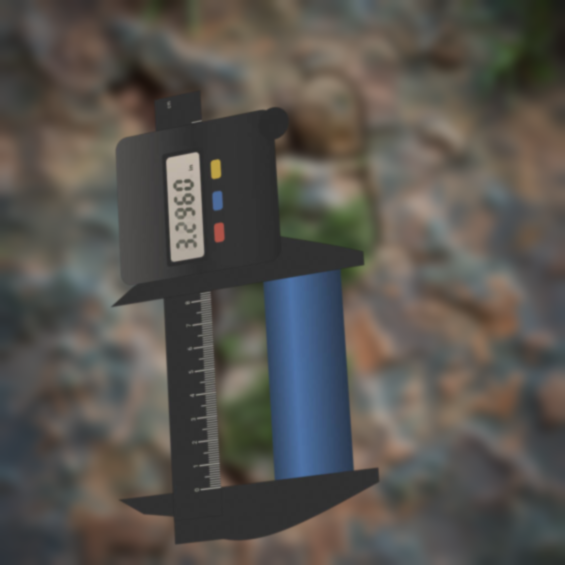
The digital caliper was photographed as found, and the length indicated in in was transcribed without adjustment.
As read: 3.2960 in
